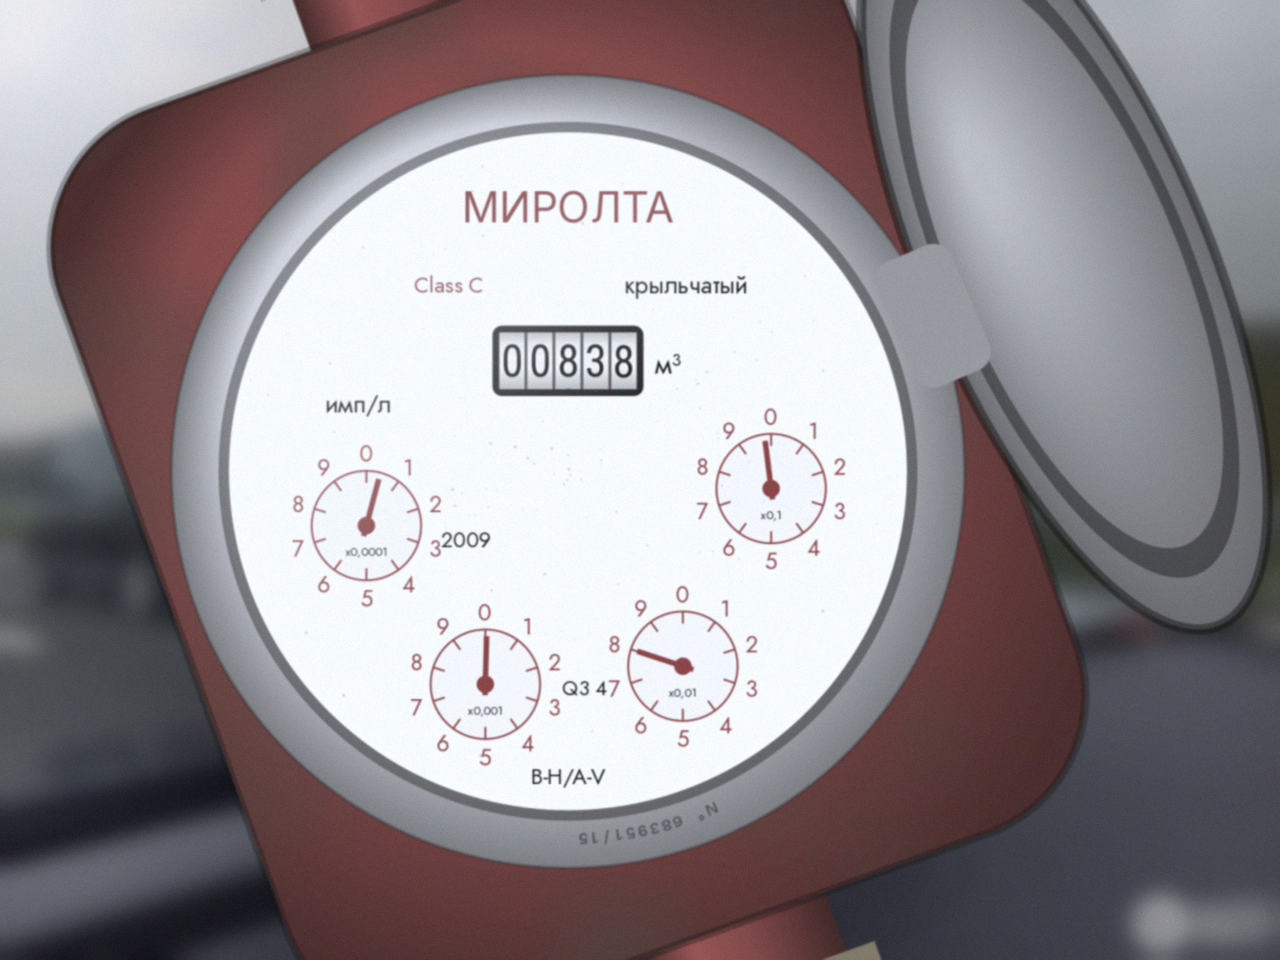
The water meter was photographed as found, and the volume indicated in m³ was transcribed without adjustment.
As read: 837.9800 m³
